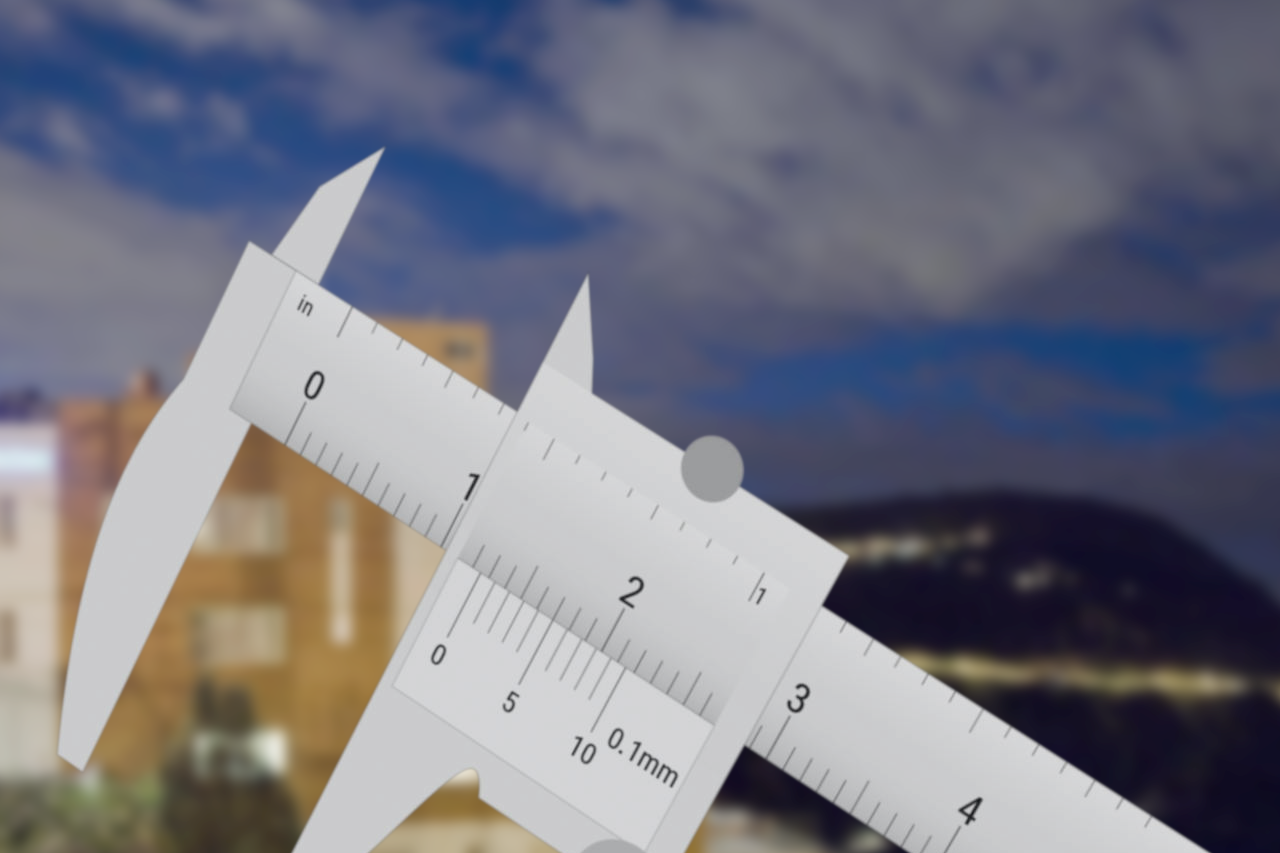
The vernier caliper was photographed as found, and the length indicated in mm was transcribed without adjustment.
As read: 12.5 mm
